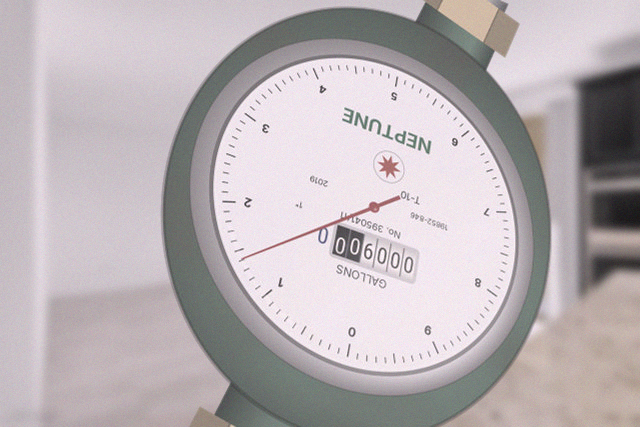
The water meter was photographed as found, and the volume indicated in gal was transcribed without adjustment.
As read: 9001.4 gal
